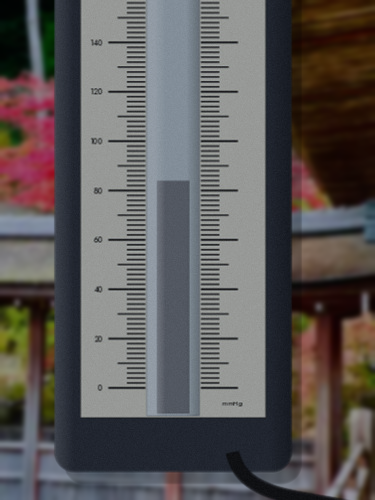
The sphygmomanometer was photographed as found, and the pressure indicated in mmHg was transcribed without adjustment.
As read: 84 mmHg
